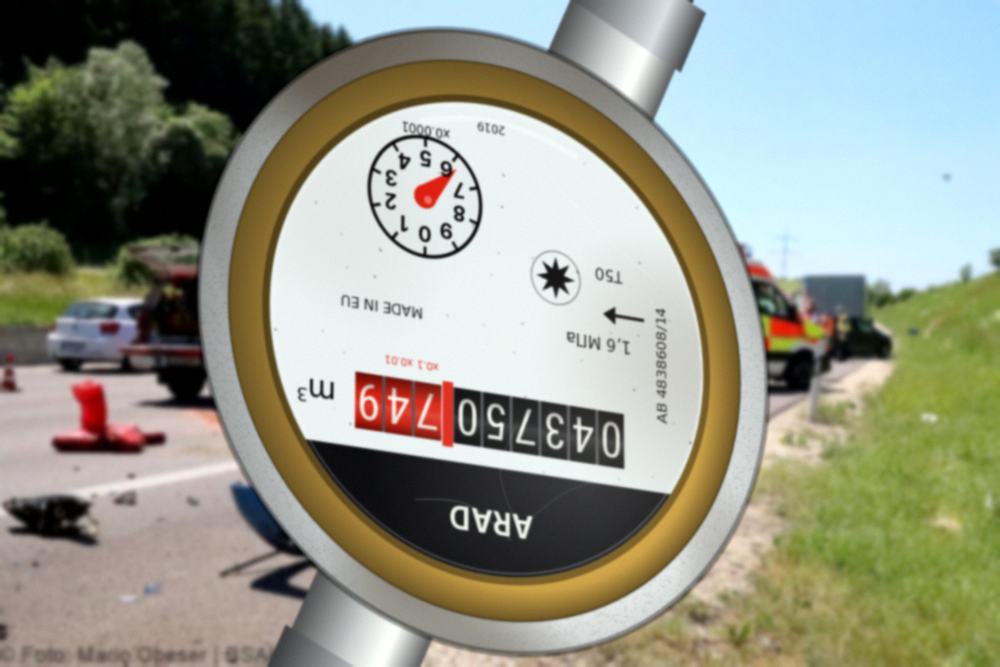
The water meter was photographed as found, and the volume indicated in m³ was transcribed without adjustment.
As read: 43750.7496 m³
